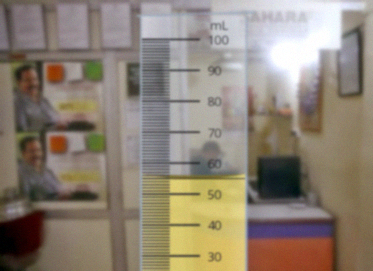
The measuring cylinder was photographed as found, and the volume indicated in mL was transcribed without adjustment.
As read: 55 mL
